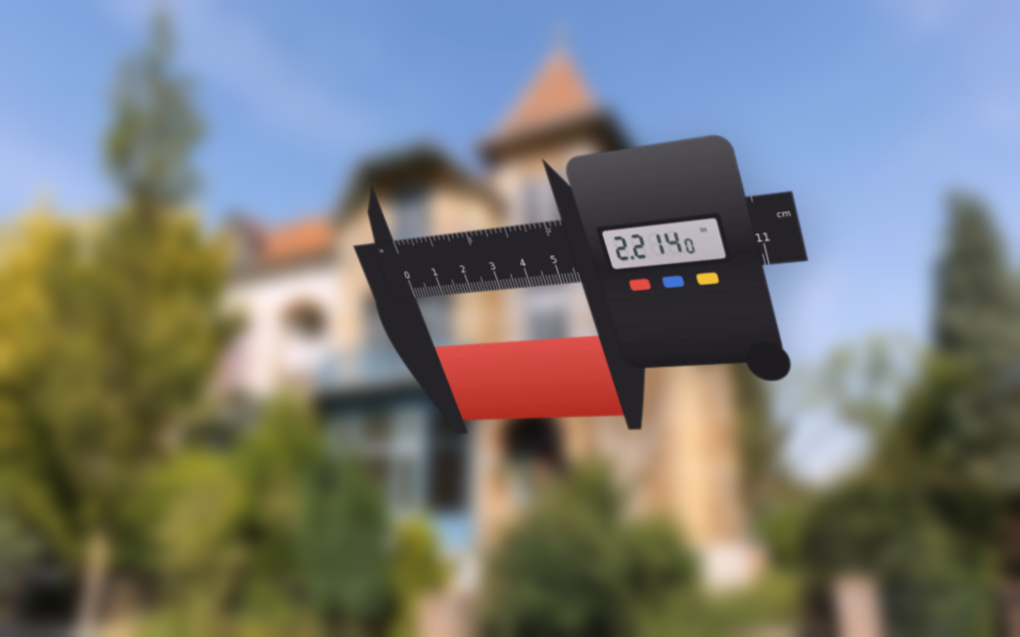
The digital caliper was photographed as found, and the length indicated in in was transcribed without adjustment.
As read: 2.2140 in
